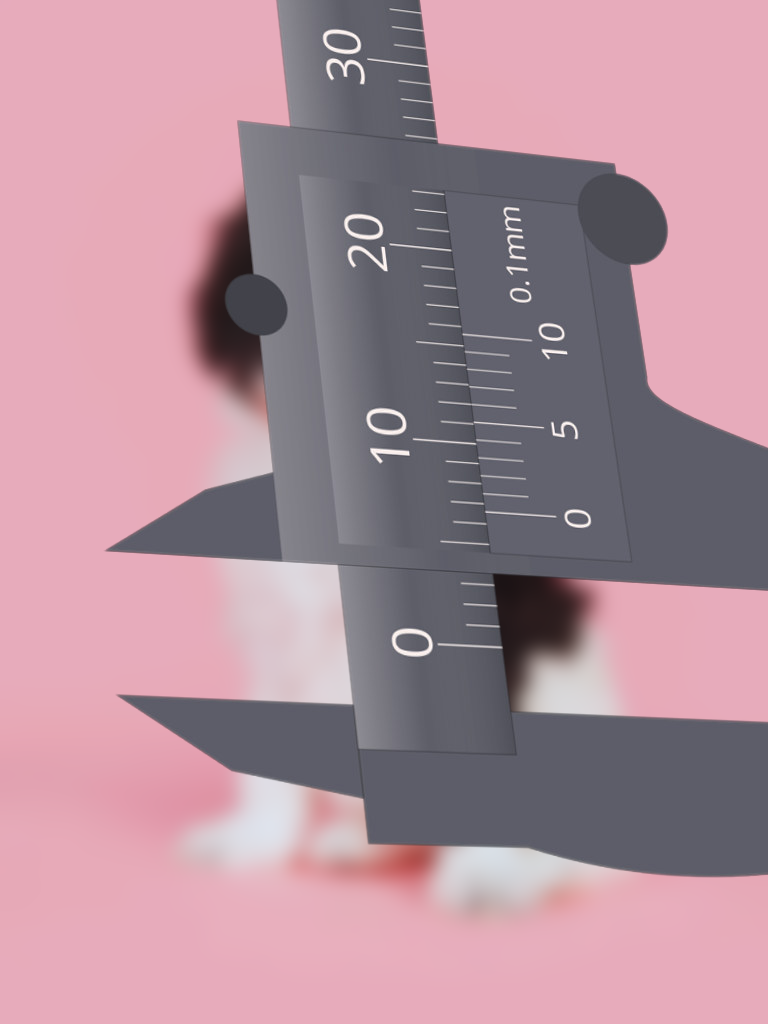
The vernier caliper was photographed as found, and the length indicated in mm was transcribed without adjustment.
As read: 6.6 mm
